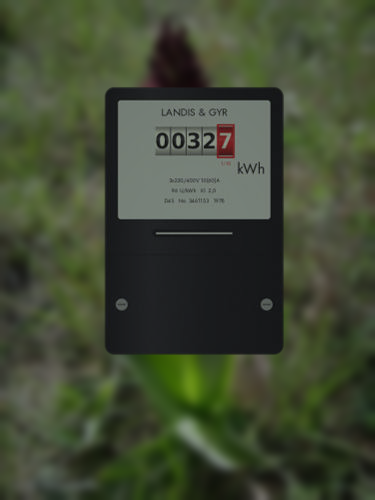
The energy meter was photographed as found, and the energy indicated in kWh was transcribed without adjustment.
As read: 32.7 kWh
